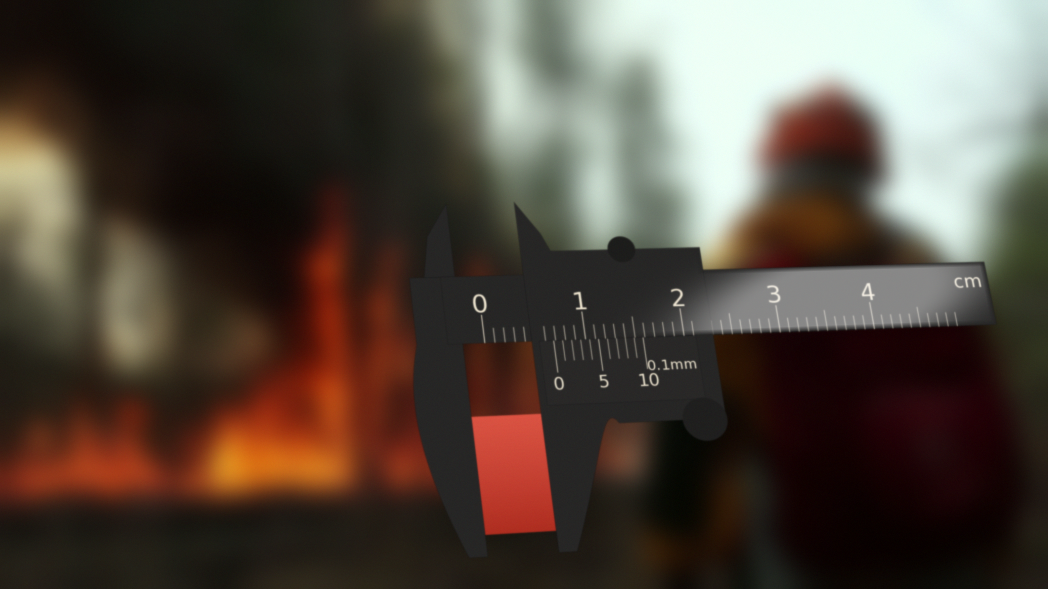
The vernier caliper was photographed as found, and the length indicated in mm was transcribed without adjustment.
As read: 6.8 mm
